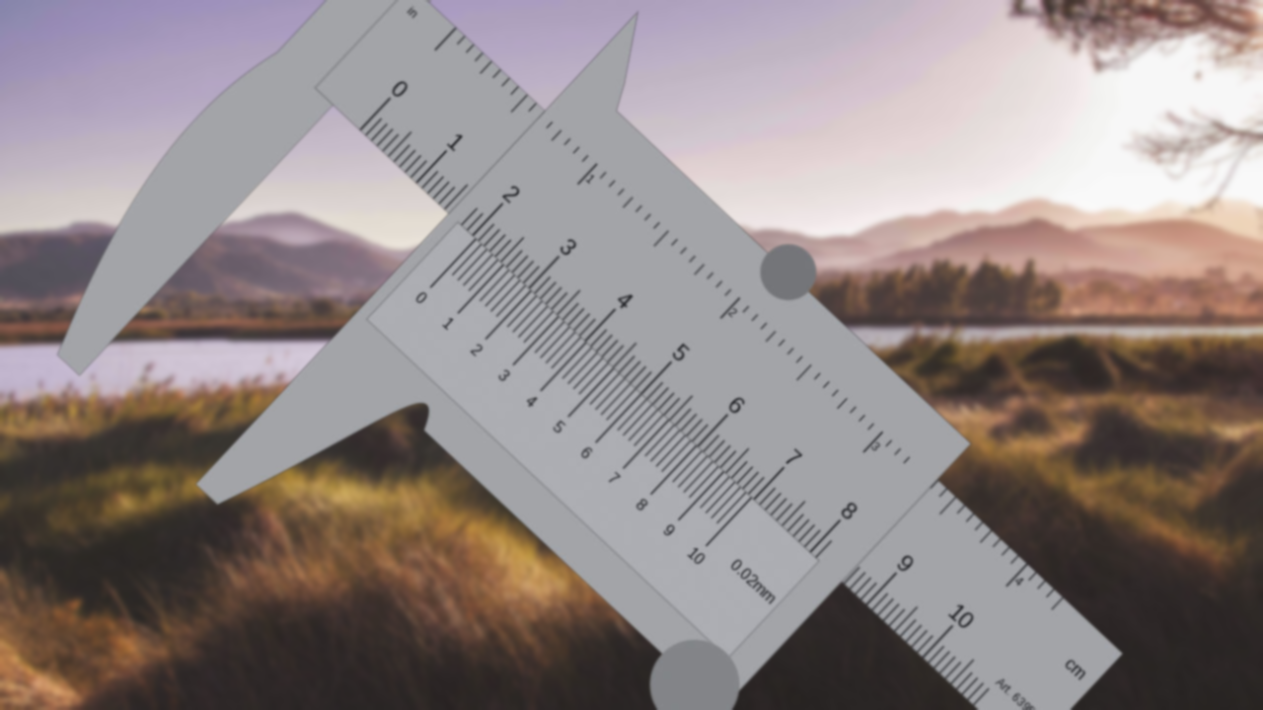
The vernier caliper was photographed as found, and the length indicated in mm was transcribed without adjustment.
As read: 20.6 mm
